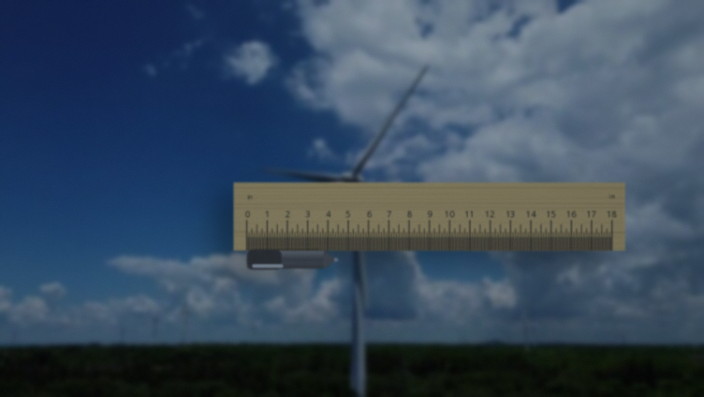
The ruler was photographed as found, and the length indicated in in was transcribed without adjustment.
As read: 4.5 in
